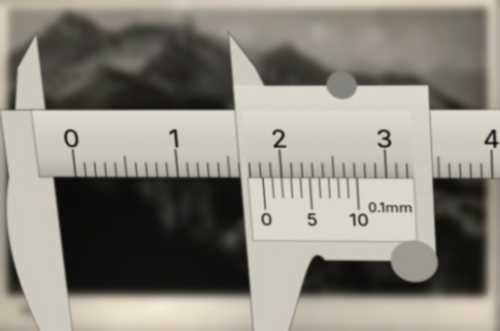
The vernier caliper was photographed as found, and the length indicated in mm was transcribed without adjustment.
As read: 18.2 mm
